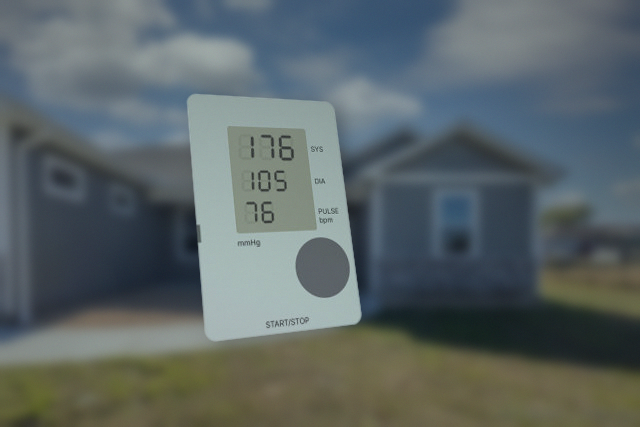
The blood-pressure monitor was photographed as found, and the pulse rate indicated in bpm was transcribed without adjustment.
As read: 76 bpm
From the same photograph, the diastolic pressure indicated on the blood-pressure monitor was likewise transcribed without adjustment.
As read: 105 mmHg
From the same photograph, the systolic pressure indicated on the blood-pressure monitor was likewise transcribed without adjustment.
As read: 176 mmHg
